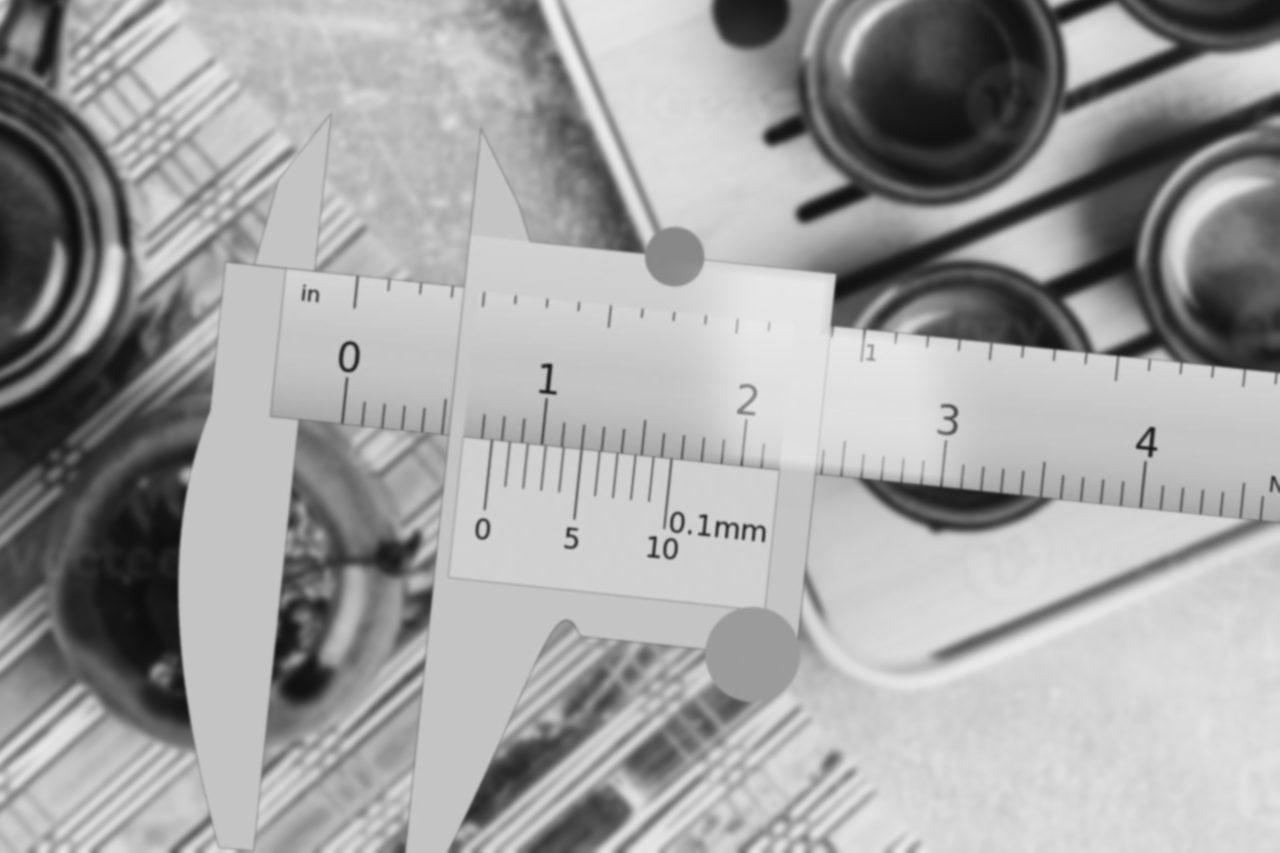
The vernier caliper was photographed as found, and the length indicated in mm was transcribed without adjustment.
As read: 7.5 mm
